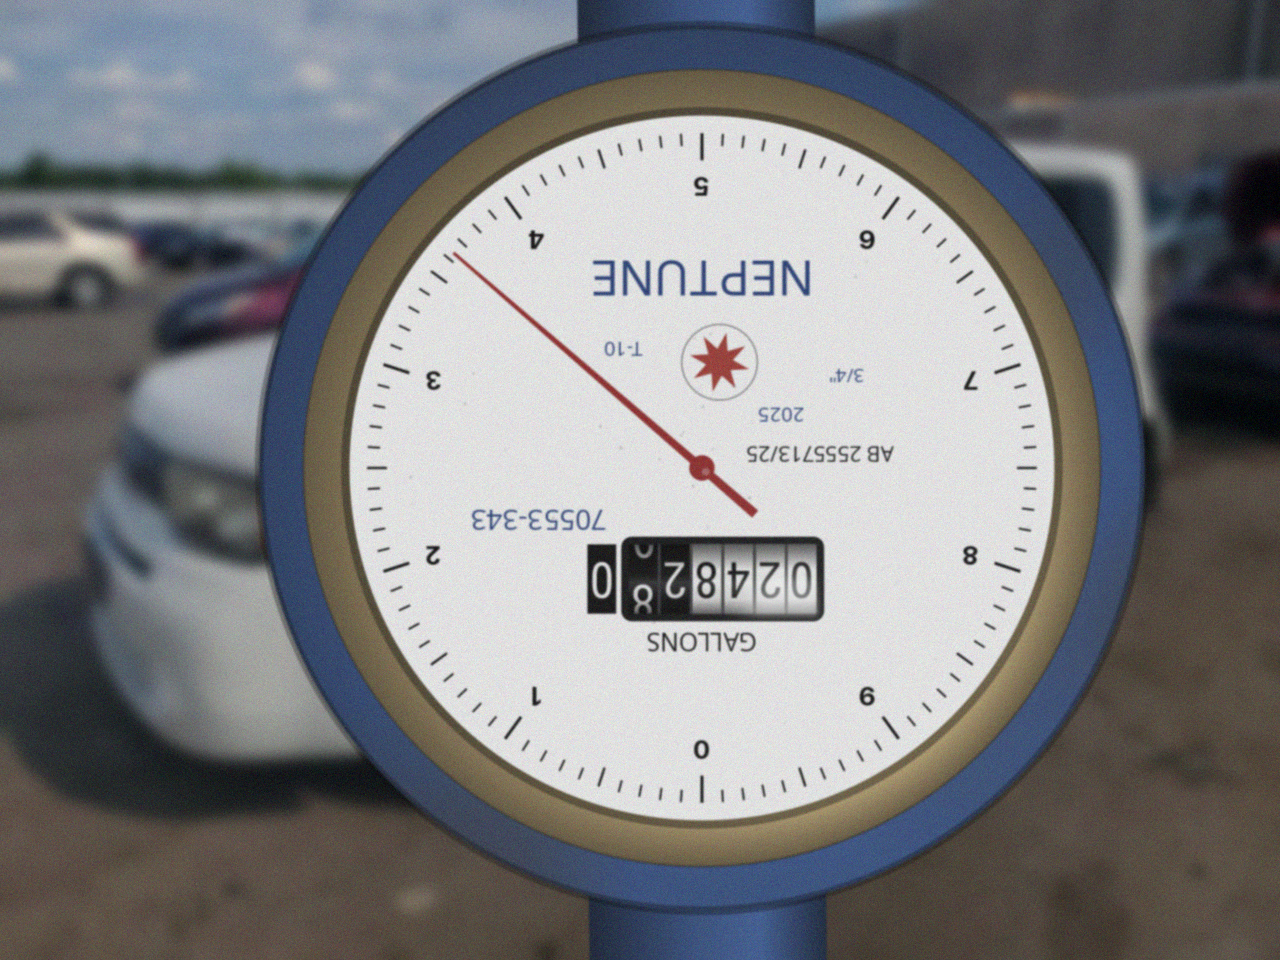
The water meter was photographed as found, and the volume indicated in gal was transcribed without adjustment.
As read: 248283.6 gal
